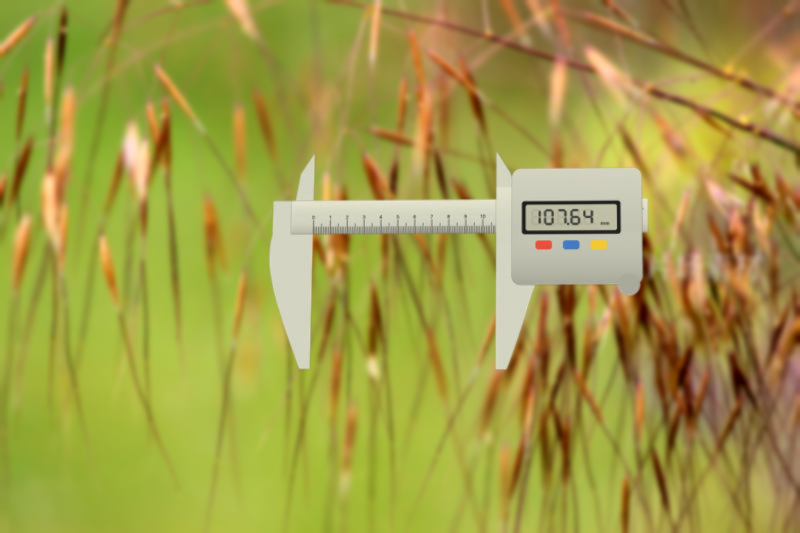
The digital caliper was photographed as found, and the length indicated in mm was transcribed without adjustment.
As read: 107.64 mm
